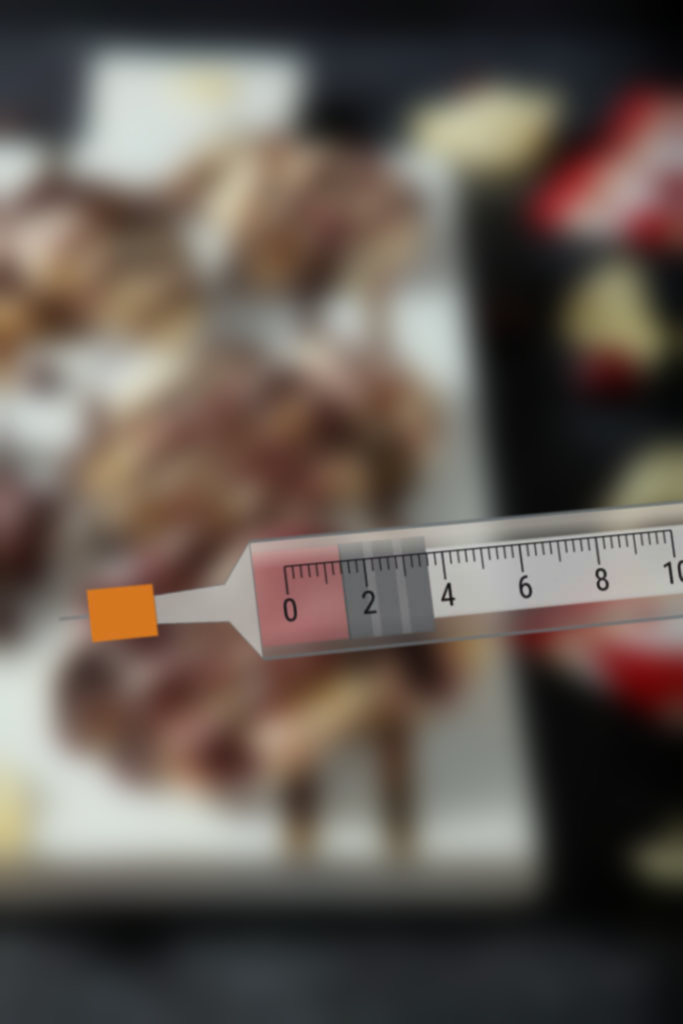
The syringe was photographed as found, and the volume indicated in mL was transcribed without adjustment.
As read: 1.4 mL
